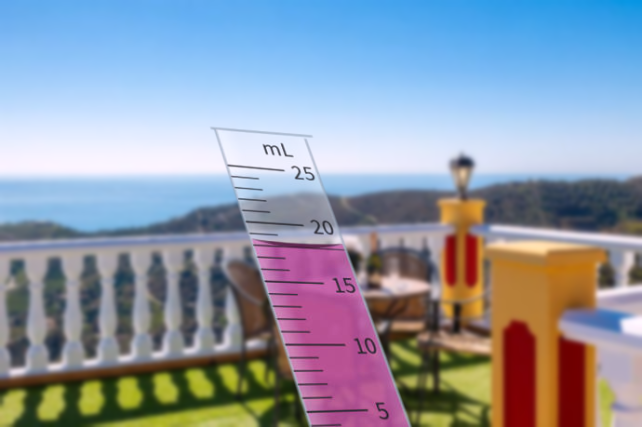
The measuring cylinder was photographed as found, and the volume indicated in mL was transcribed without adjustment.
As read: 18 mL
